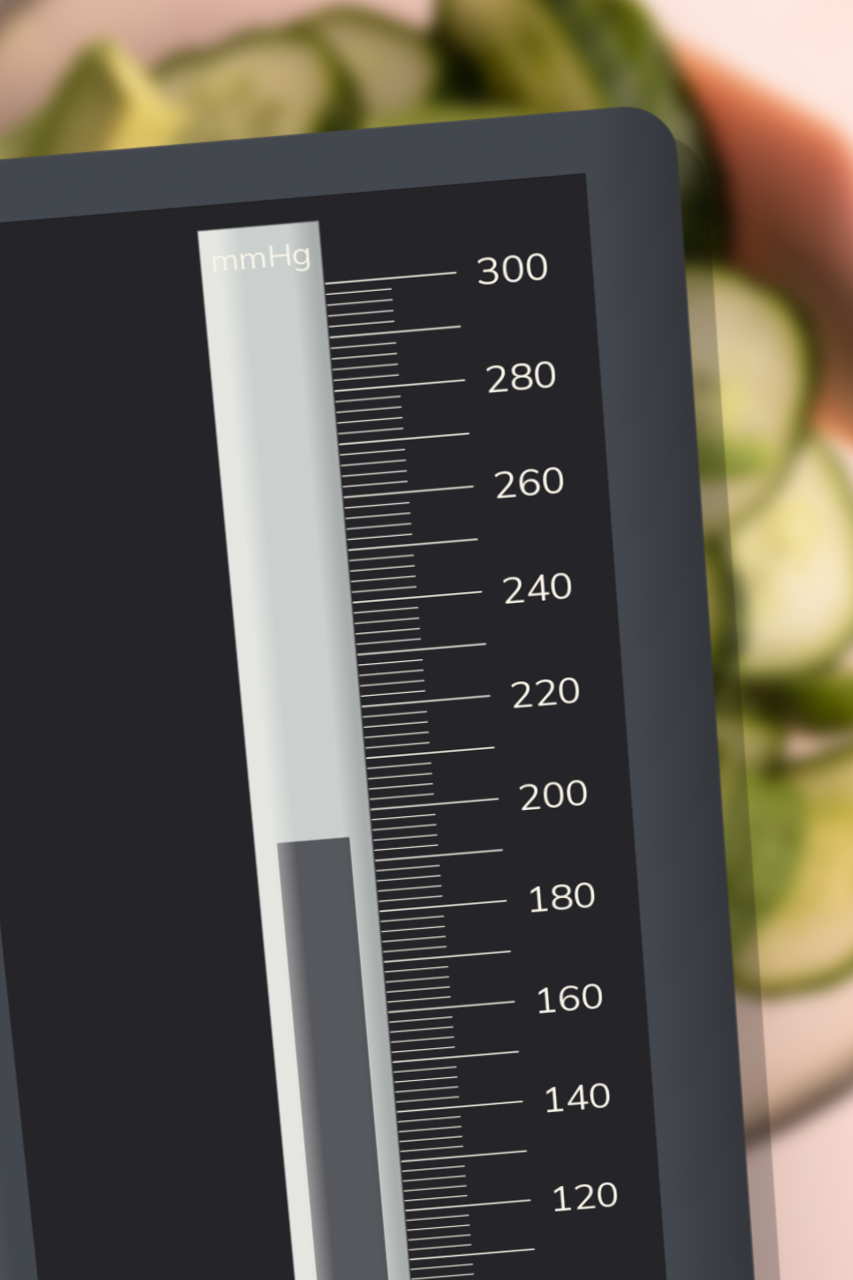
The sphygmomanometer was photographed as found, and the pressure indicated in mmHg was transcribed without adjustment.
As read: 195 mmHg
